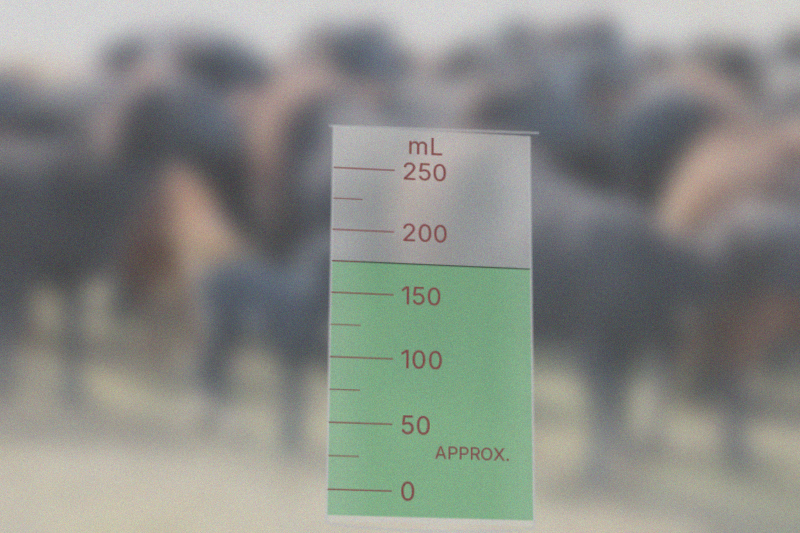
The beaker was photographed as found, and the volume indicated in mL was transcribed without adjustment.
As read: 175 mL
